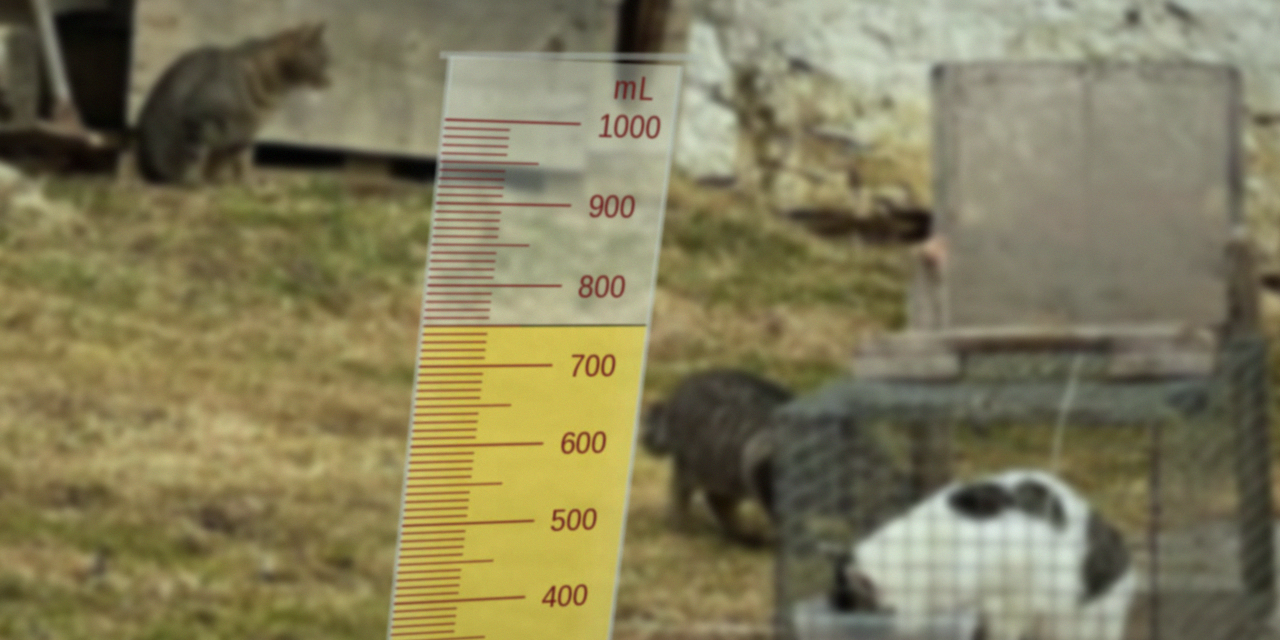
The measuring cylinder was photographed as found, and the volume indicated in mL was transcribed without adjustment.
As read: 750 mL
